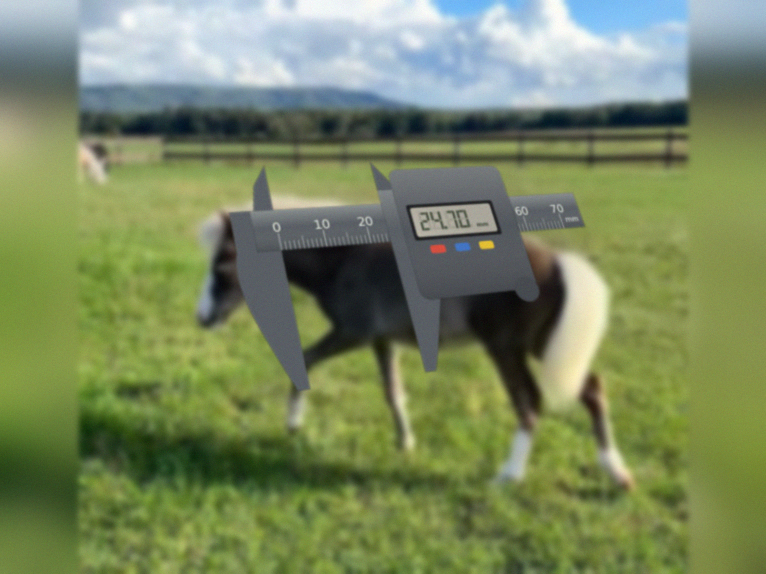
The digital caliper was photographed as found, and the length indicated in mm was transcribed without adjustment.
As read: 24.70 mm
